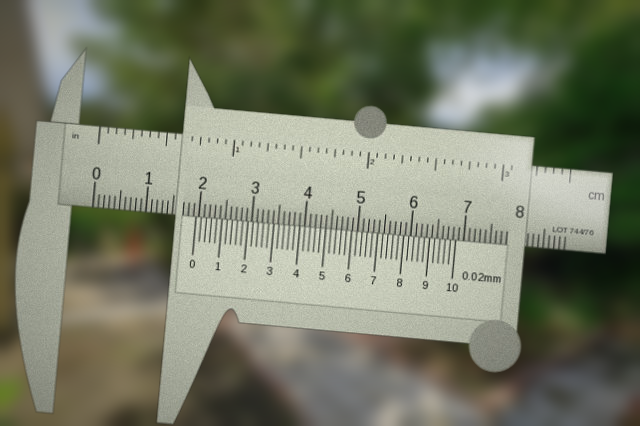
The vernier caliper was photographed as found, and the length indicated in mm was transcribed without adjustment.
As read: 19.5 mm
